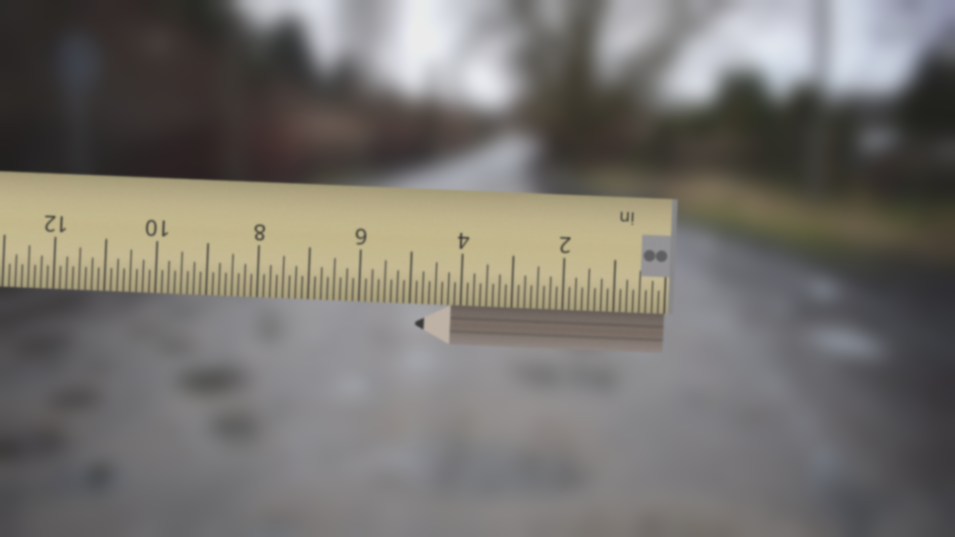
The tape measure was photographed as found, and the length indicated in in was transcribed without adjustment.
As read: 4.875 in
